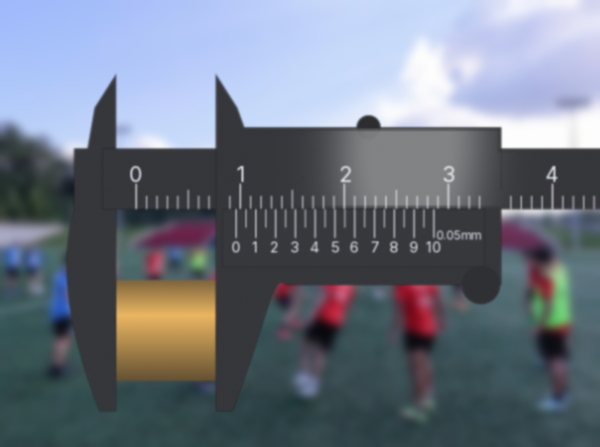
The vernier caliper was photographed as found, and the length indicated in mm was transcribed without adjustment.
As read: 9.6 mm
